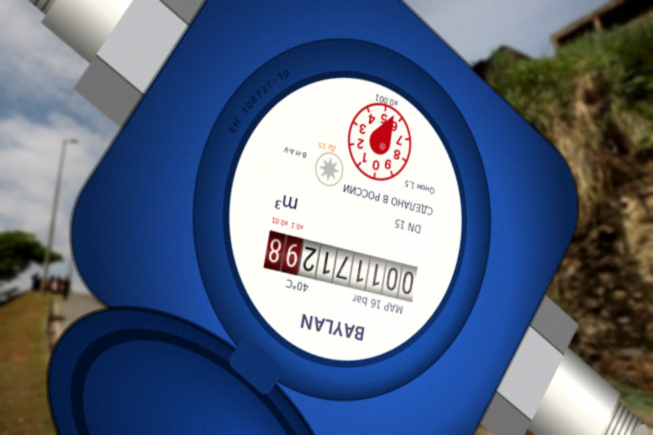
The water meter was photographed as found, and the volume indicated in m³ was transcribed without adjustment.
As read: 11712.985 m³
